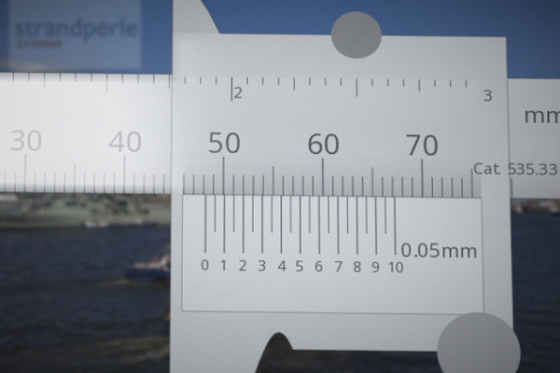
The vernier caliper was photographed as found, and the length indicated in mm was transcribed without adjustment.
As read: 48.2 mm
